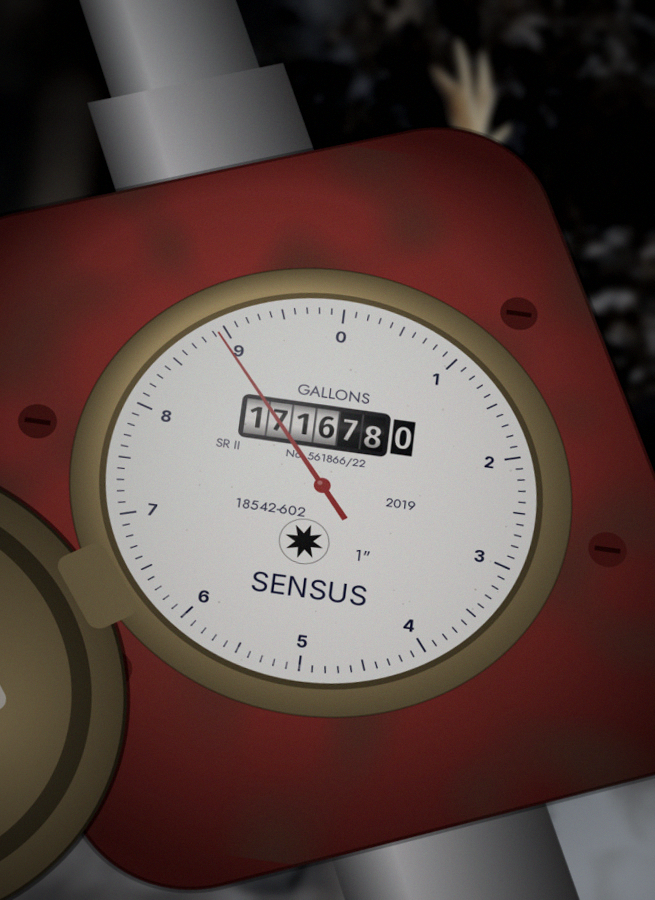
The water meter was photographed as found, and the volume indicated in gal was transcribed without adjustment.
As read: 1716778.9 gal
